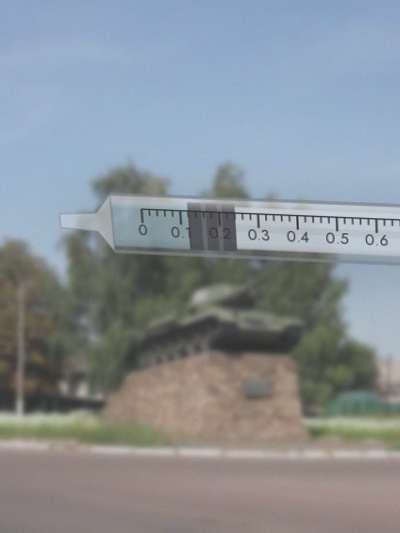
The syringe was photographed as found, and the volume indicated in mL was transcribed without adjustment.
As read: 0.12 mL
